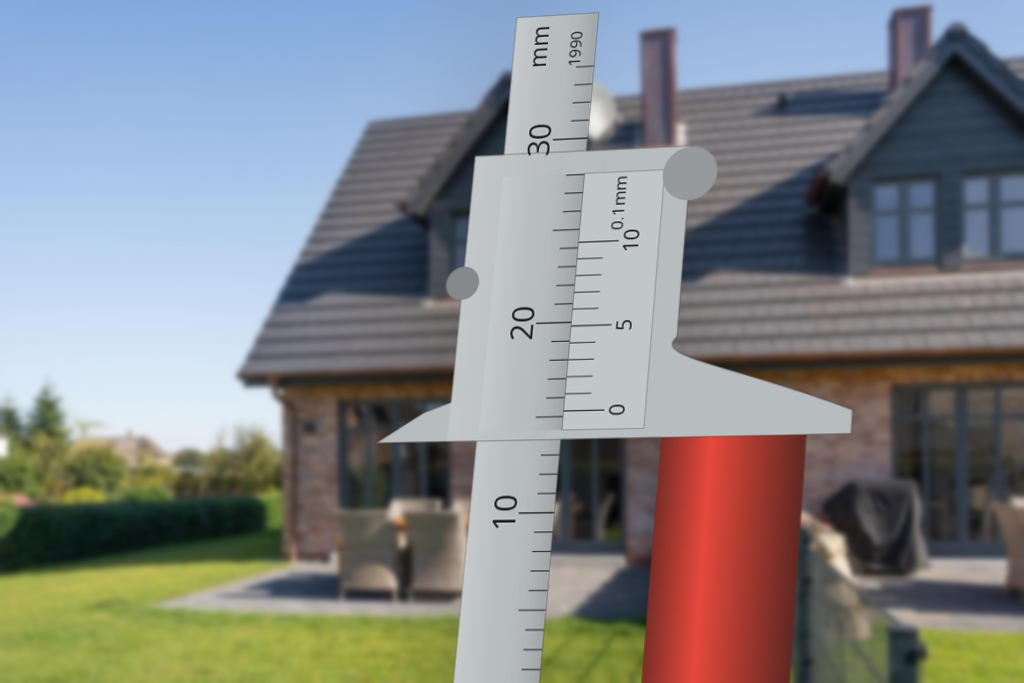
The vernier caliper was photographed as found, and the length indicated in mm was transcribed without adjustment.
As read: 15.3 mm
